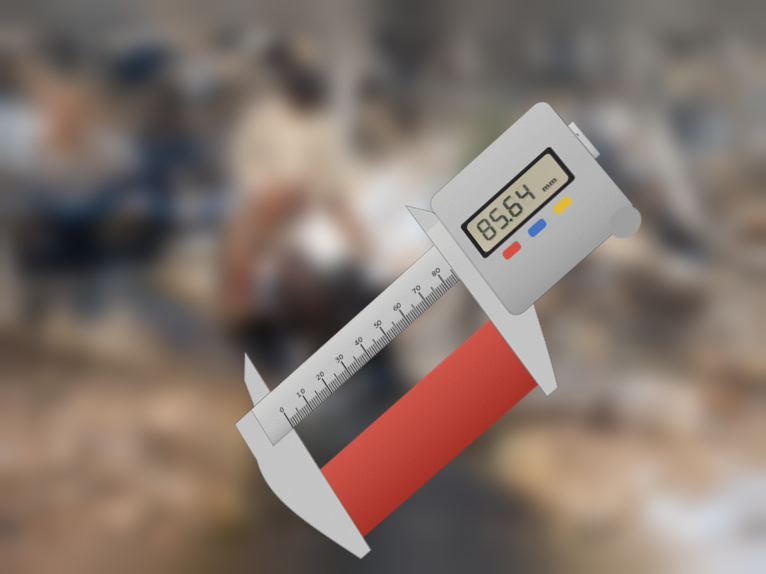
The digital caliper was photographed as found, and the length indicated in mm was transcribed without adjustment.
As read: 85.64 mm
